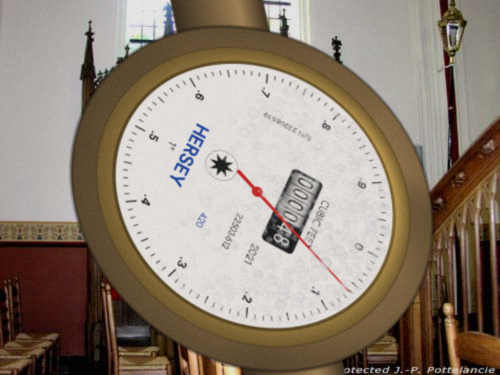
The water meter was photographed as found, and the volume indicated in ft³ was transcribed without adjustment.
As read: 48.06 ft³
